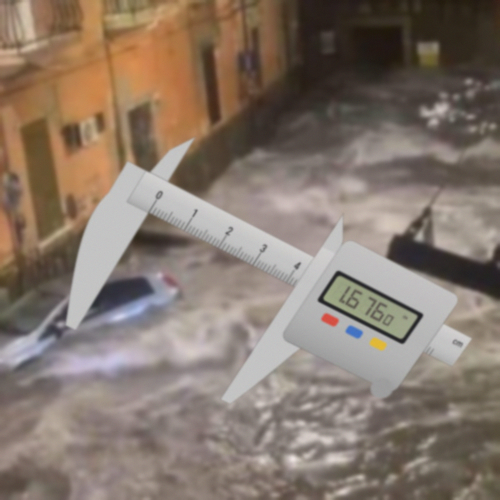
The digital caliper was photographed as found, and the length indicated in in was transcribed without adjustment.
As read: 1.6760 in
